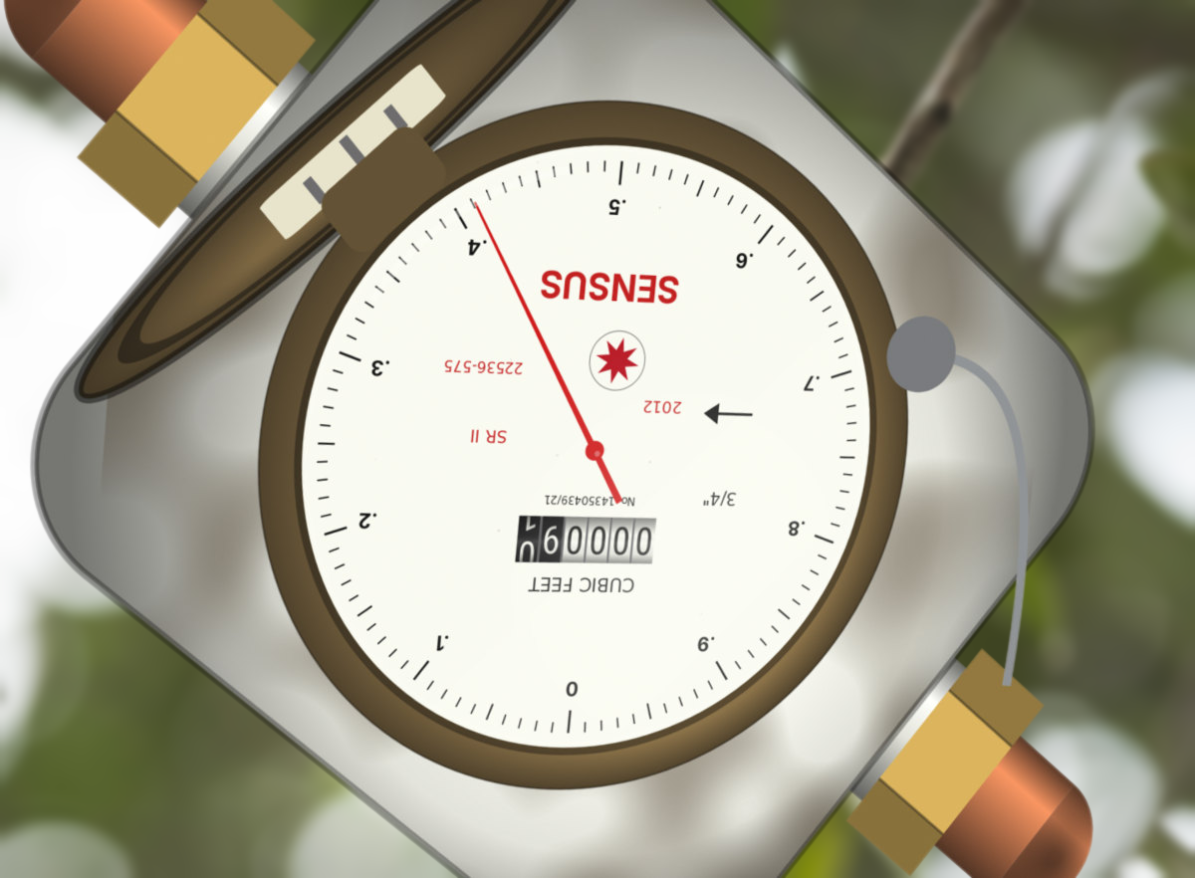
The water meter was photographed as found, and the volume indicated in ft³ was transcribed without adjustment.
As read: 90.41 ft³
